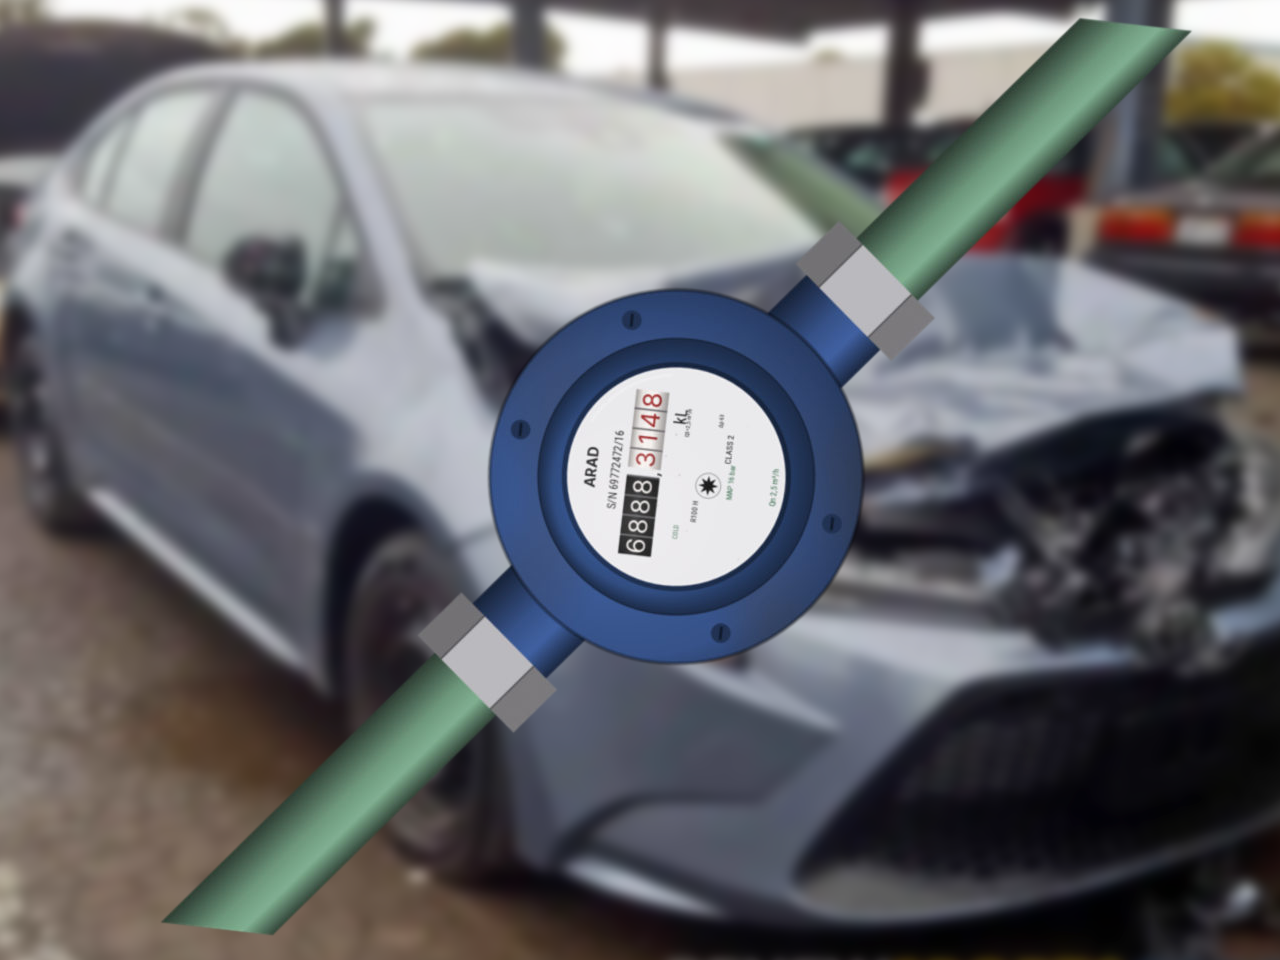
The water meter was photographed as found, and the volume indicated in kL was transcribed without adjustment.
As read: 6888.3148 kL
